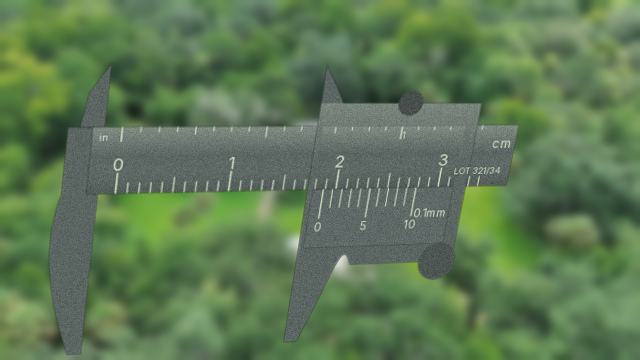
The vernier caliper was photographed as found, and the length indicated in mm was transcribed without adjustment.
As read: 18.8 mm
